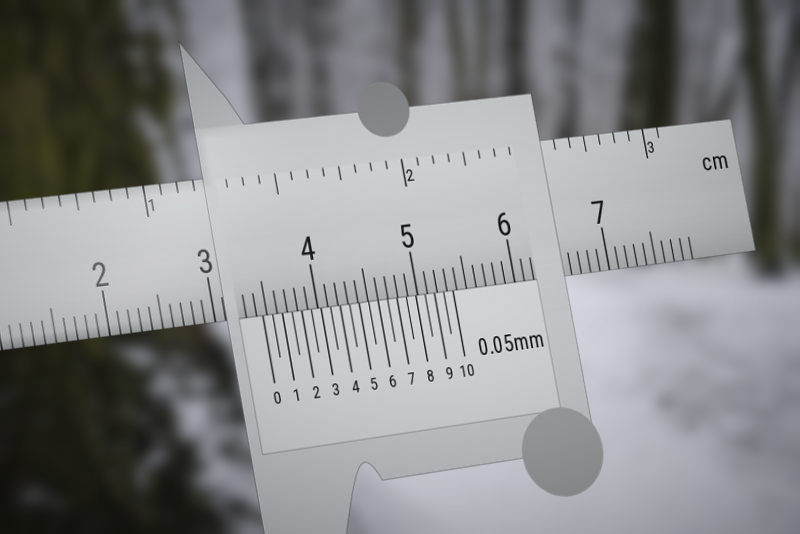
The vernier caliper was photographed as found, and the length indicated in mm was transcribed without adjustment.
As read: 34.6 mm
